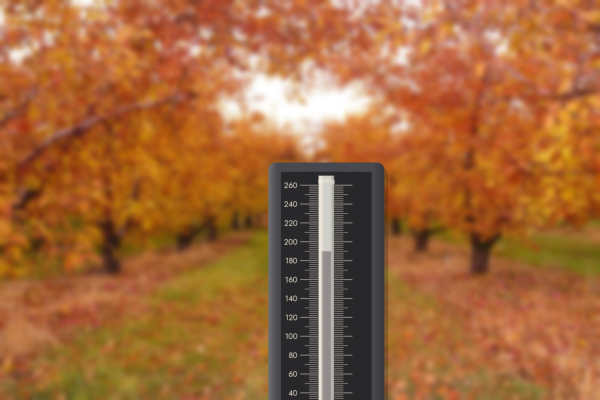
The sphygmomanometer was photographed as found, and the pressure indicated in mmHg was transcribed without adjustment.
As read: 190 mmHg
